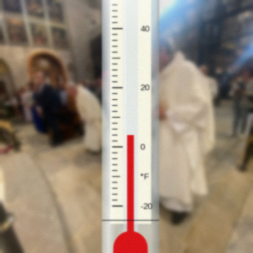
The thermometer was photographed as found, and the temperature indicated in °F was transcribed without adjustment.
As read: 4 °F
